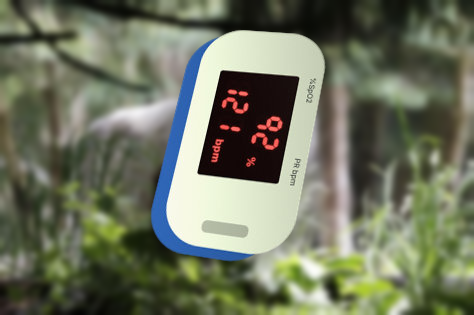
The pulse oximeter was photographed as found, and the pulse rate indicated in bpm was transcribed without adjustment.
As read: 121 bpm
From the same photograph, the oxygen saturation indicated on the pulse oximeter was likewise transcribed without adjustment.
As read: 92 %
